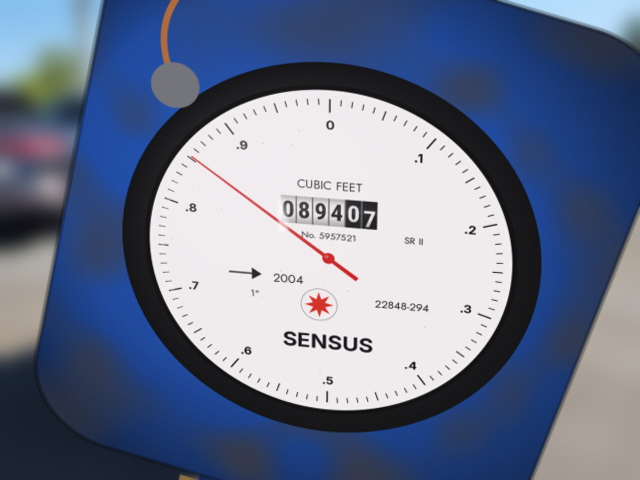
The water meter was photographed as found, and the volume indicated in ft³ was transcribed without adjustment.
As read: 89406.85 ft³
